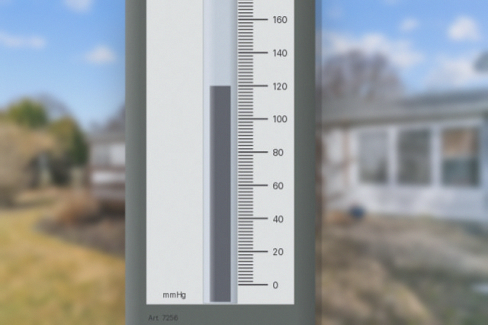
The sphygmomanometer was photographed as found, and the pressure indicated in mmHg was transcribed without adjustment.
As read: 120 mmHg
